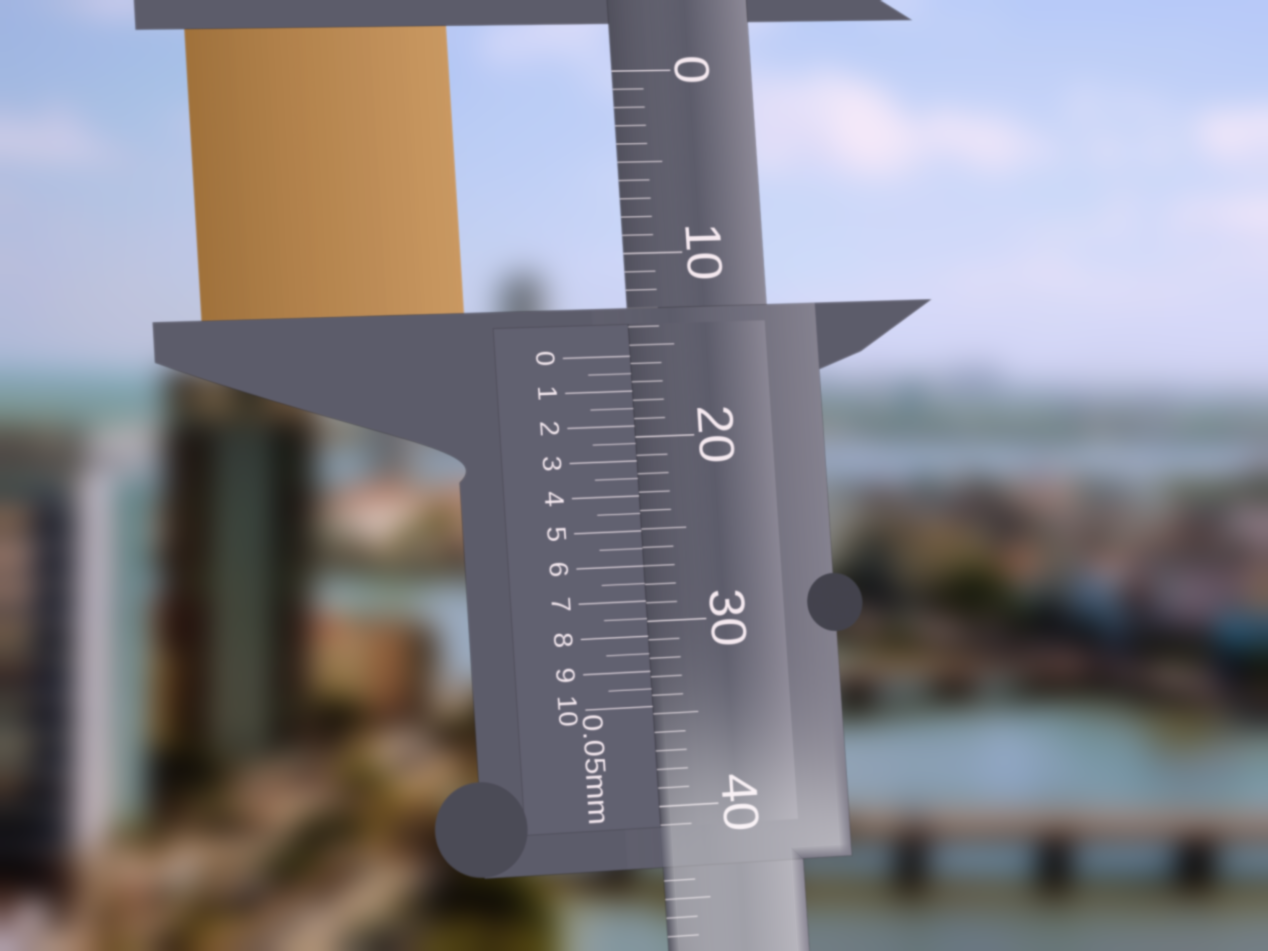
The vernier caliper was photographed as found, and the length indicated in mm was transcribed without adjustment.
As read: 15.6 mm
